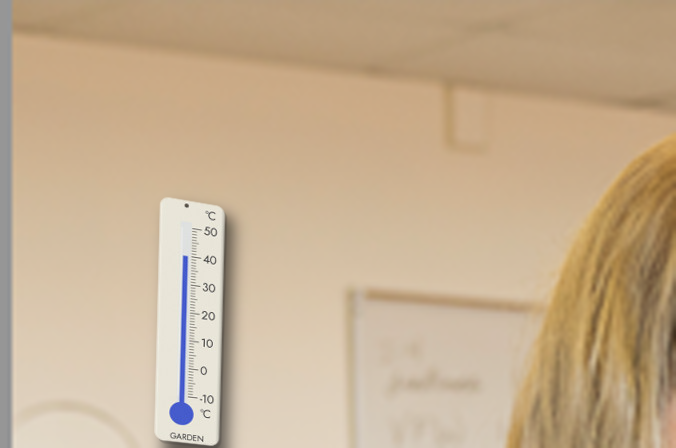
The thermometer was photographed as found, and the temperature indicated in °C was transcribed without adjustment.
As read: 40 °C
